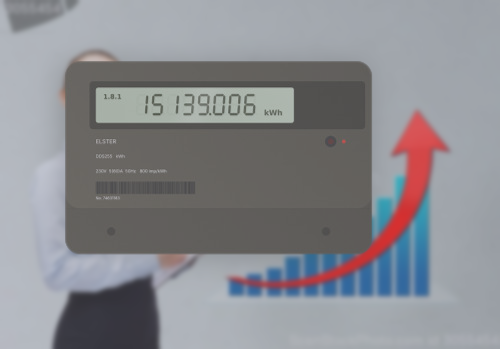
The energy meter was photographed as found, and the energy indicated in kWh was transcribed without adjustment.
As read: 15139.006 kWh
